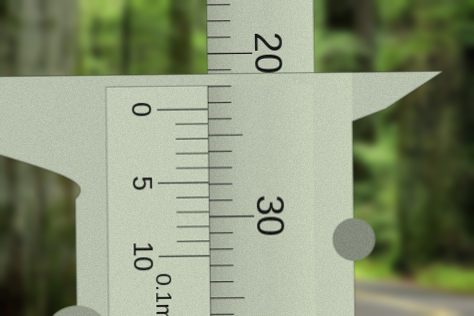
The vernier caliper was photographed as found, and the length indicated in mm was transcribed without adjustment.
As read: 23.4 mm
